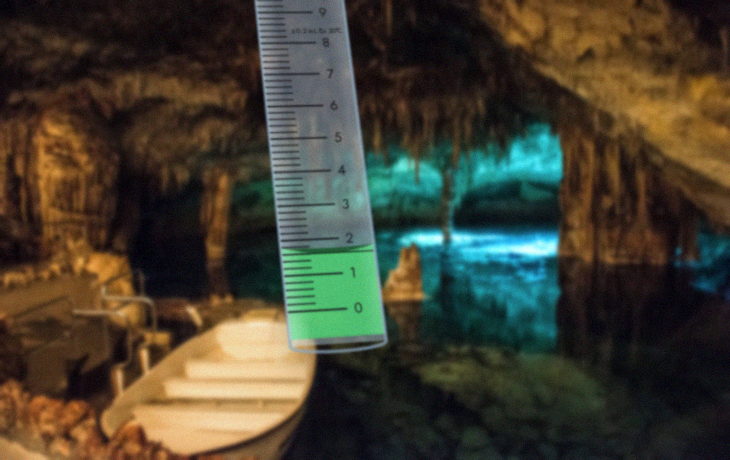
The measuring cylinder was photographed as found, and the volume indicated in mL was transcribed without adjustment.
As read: 1.6 mL
